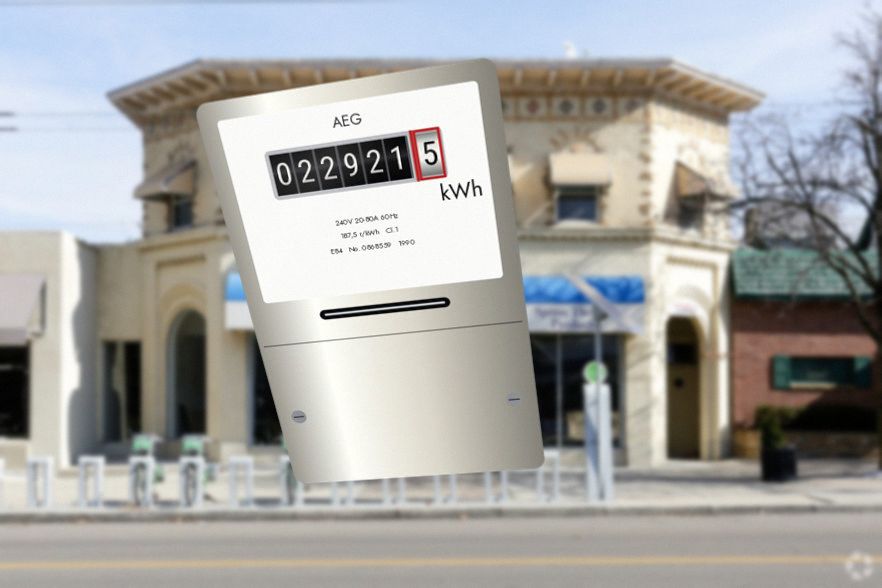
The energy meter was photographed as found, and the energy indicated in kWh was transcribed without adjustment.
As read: 22921.5 kWh
